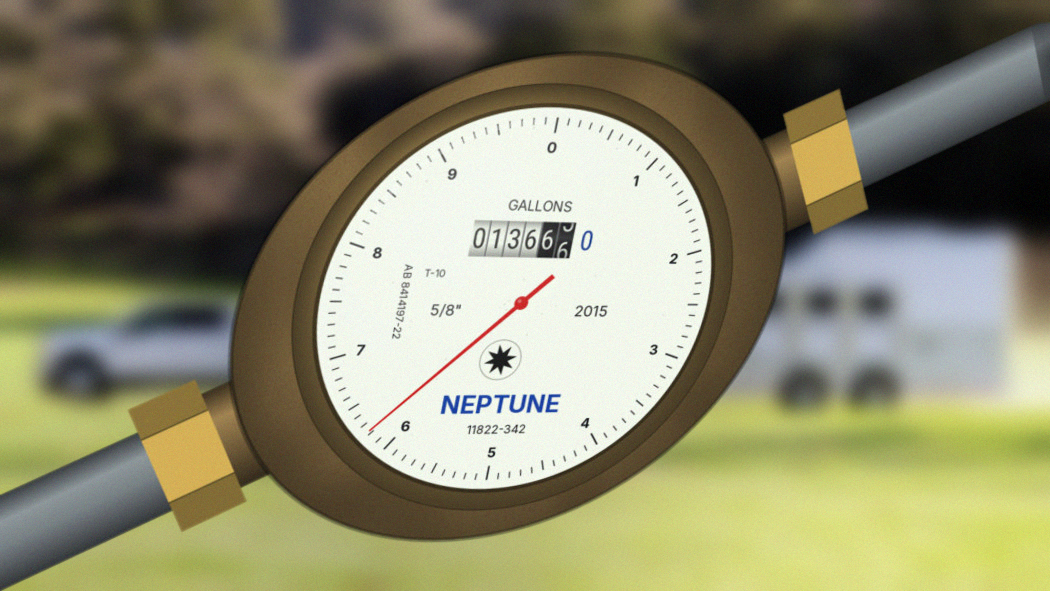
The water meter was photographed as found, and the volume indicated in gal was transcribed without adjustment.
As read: 136656.2 gal
